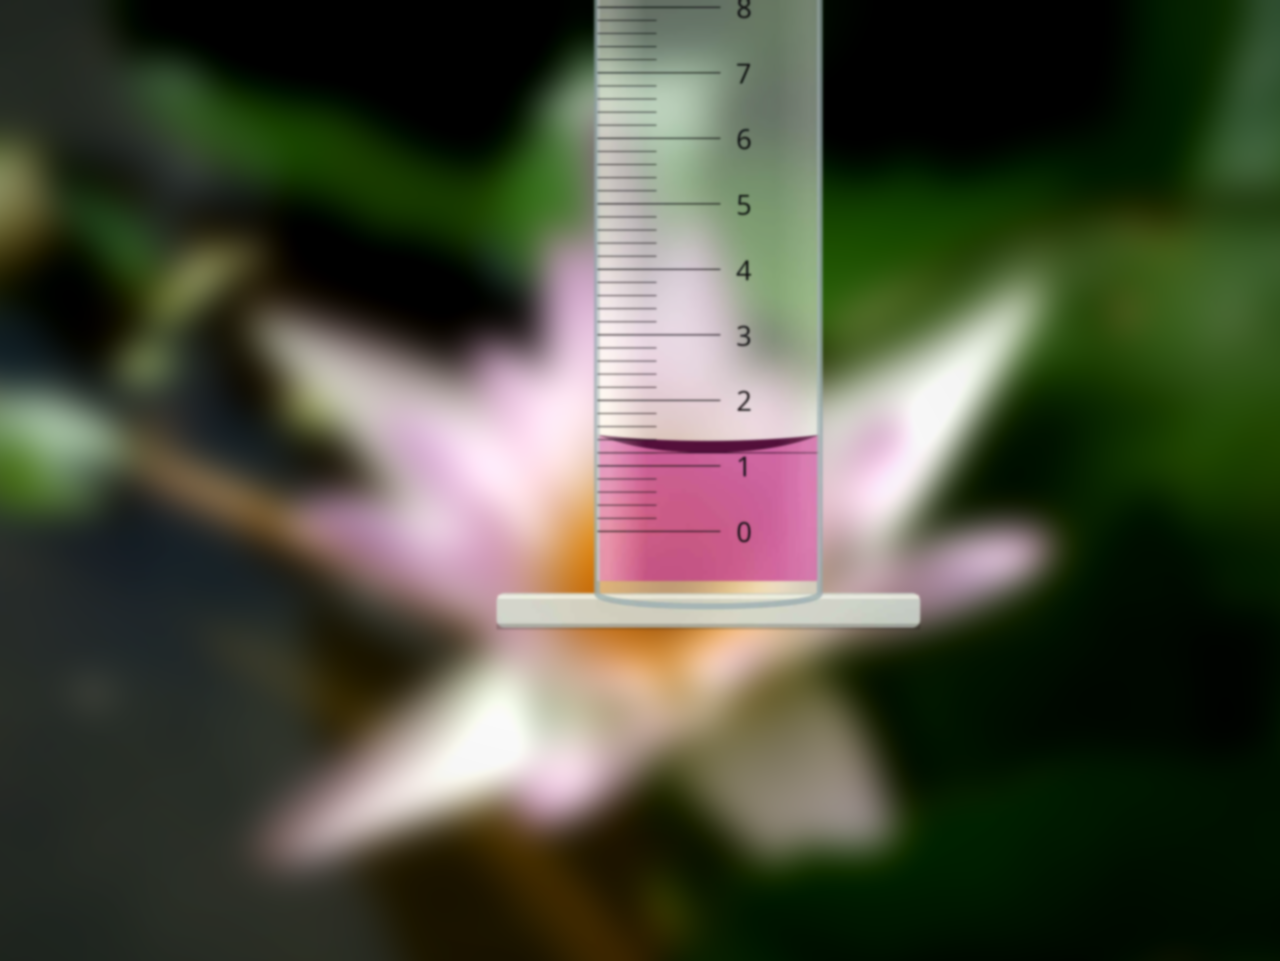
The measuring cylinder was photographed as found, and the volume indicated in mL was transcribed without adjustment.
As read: 1.2 mL
